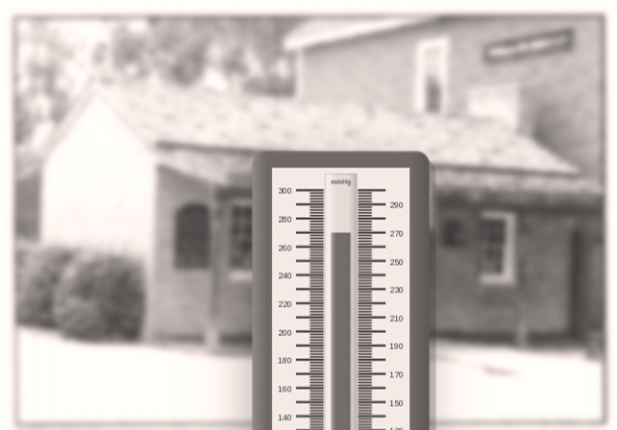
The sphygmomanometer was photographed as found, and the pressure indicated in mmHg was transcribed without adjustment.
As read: 270 mmHg
